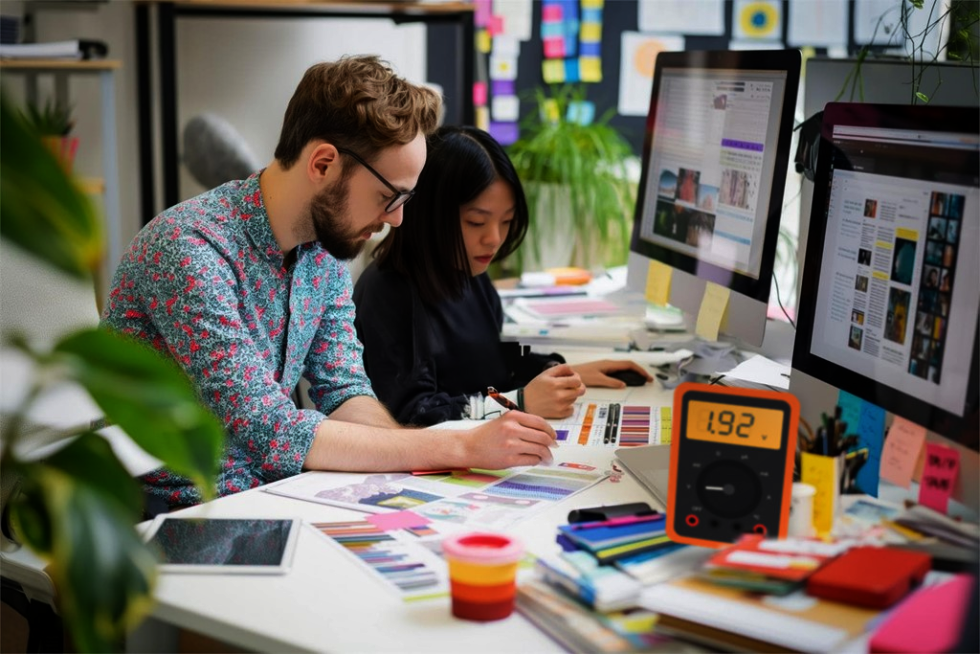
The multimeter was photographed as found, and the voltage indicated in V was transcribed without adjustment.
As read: 1.92 V
